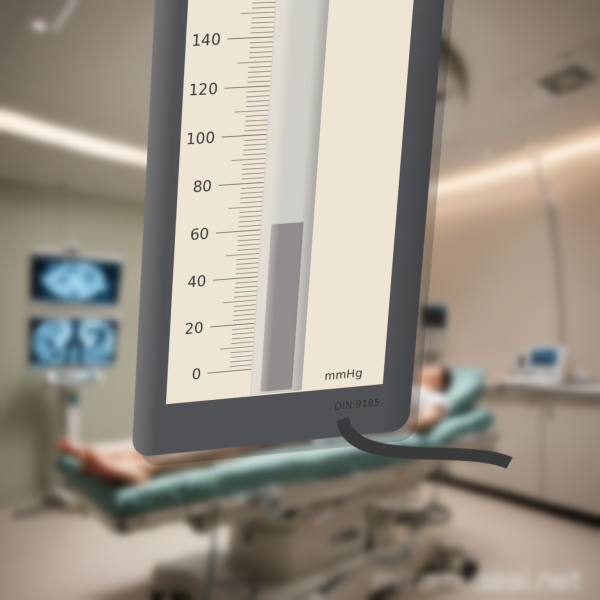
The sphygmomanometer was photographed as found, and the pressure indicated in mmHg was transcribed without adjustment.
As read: 62 mmHg
